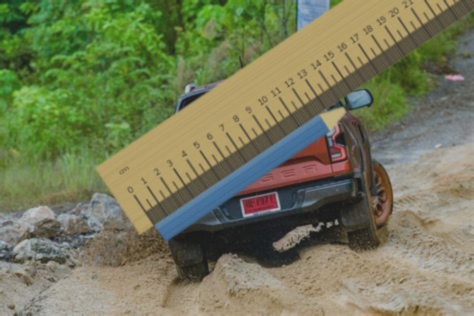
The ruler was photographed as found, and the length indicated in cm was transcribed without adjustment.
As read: 14.5 cm
